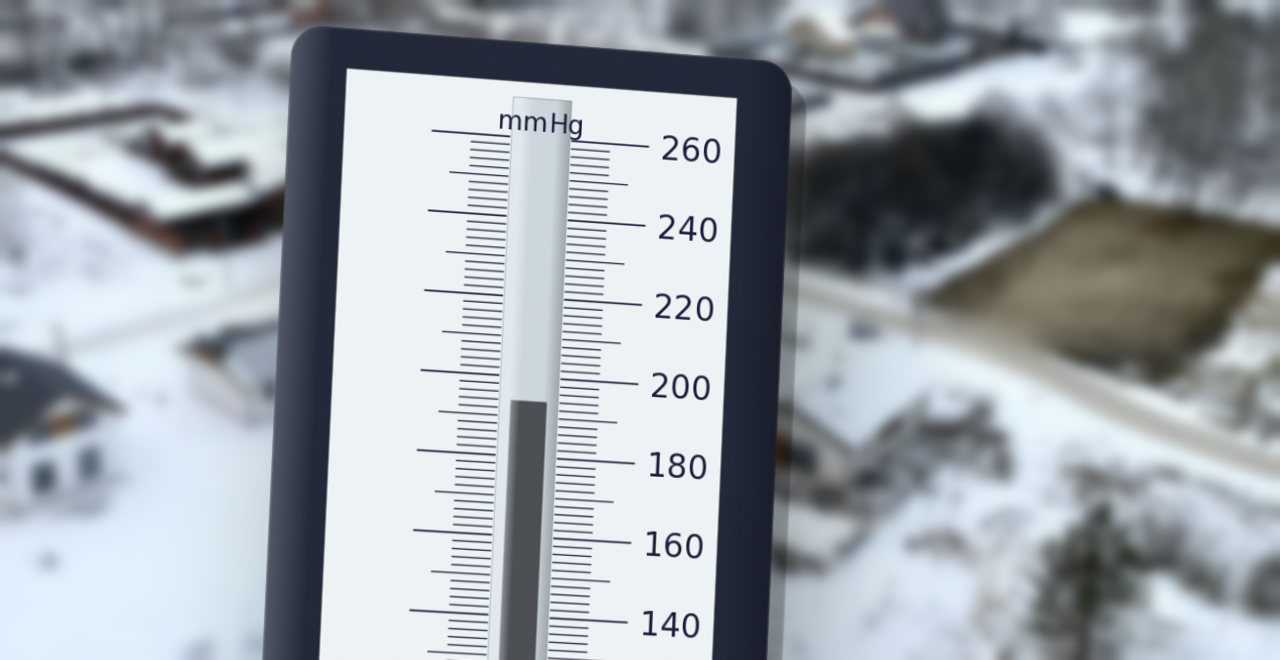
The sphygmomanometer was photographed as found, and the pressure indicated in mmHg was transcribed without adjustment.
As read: 194 mmHg
